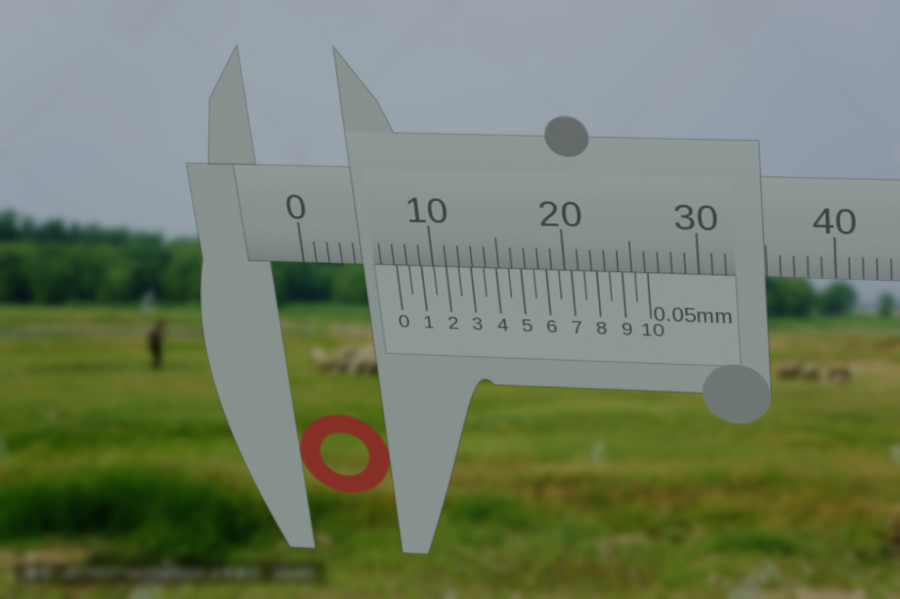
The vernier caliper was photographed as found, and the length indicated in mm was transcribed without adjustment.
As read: 7.2 mm
